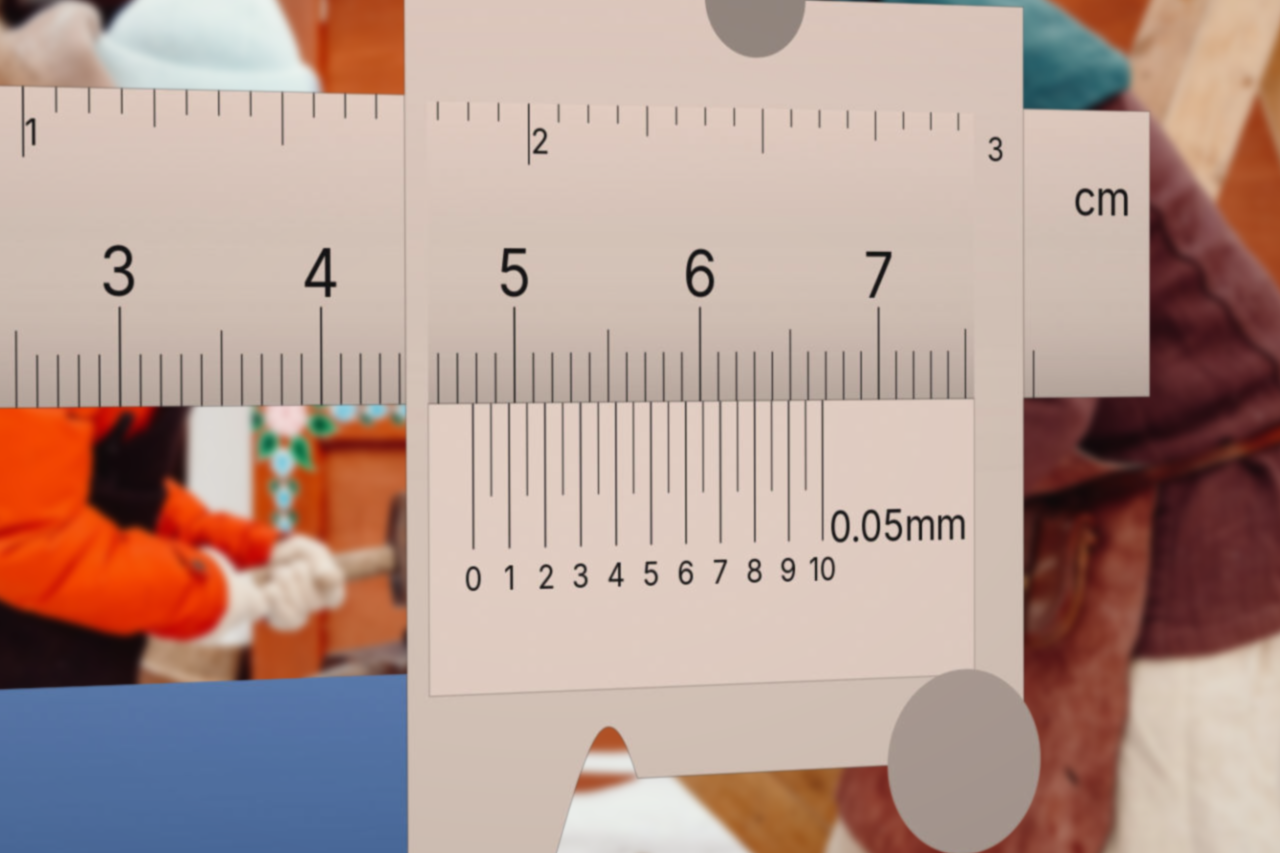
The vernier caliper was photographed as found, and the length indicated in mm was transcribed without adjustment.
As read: 47.8 mm
